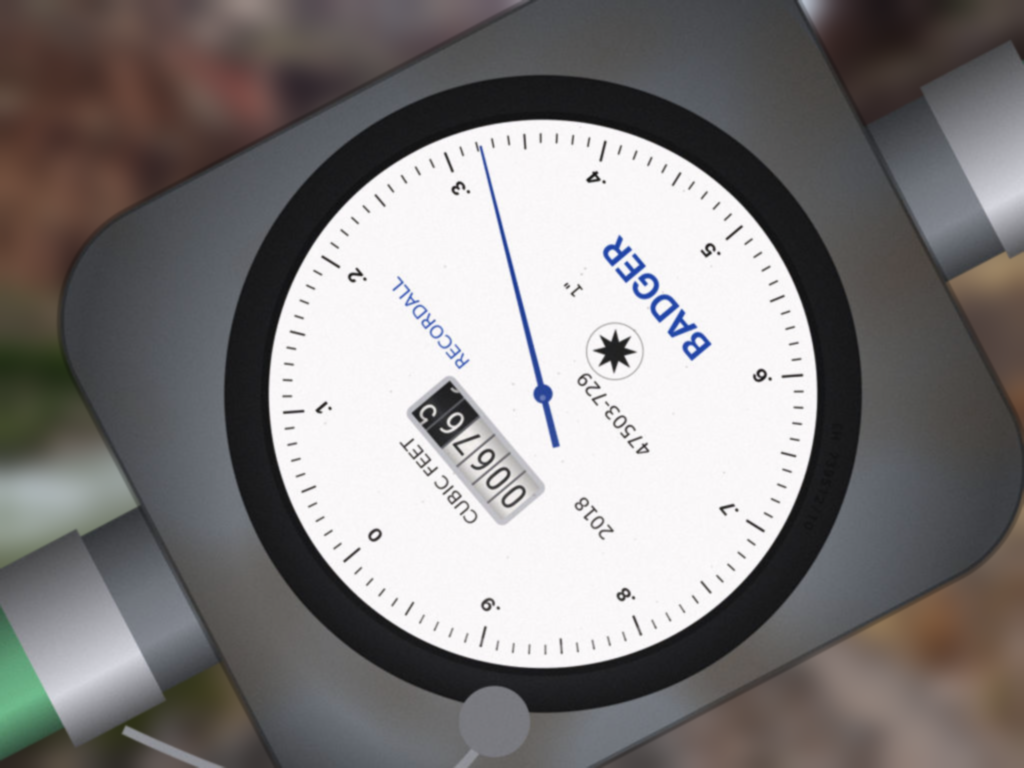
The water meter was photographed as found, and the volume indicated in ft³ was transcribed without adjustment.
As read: 6765.32 ft³
